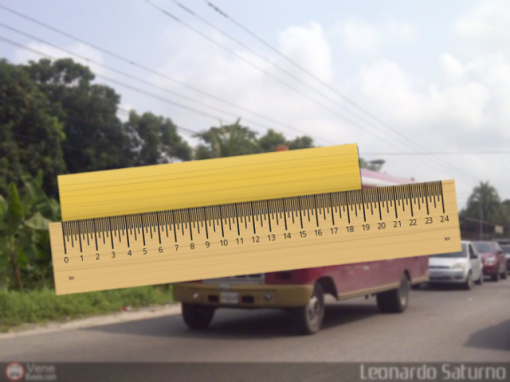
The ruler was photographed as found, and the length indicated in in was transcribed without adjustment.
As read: 19 in
